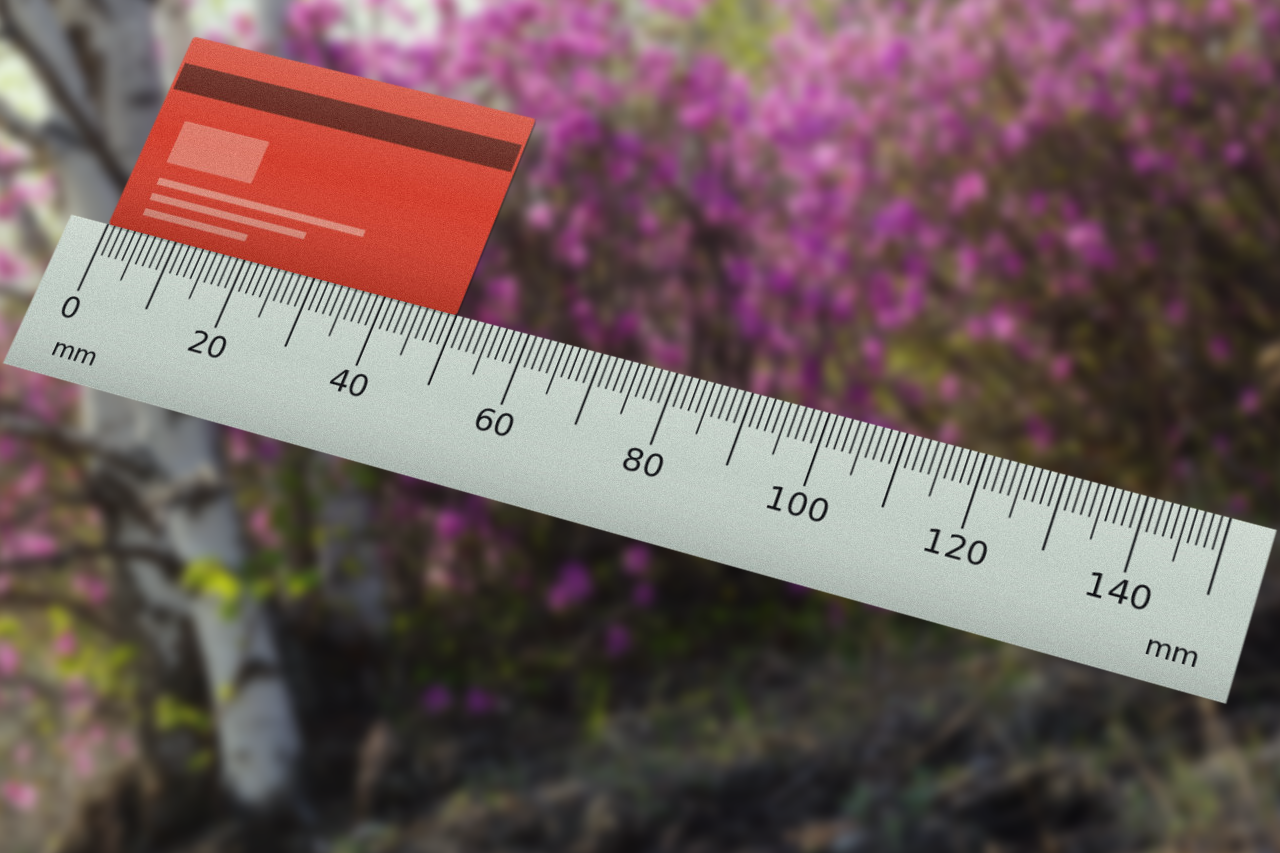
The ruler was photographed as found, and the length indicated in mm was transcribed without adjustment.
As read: 50 mm
